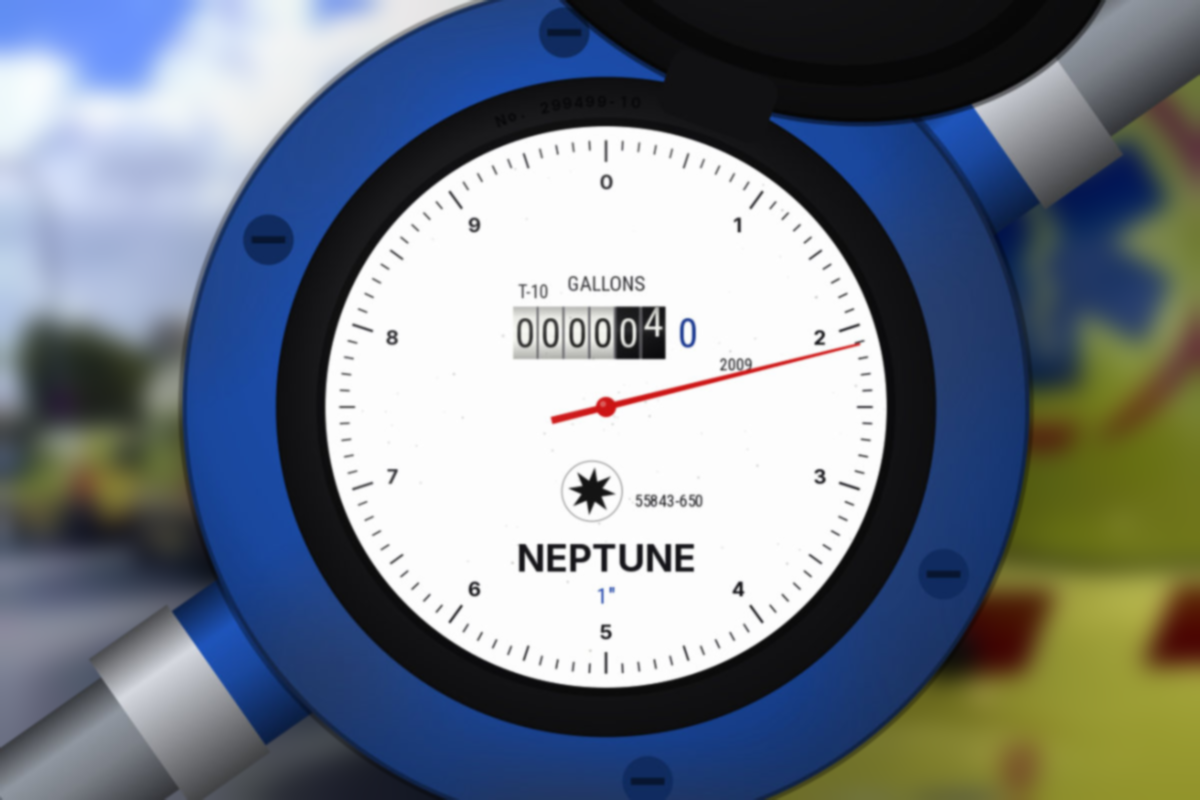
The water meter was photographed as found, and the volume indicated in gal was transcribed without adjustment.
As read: 42.1 gal
